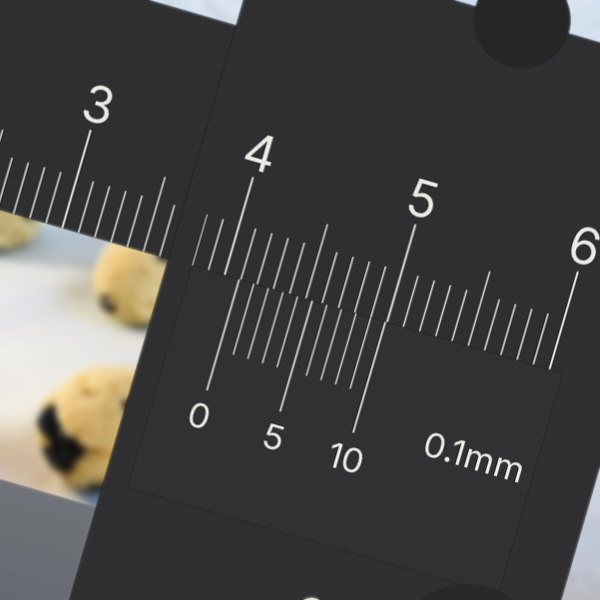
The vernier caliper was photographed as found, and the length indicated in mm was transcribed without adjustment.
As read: 40.9 mm
